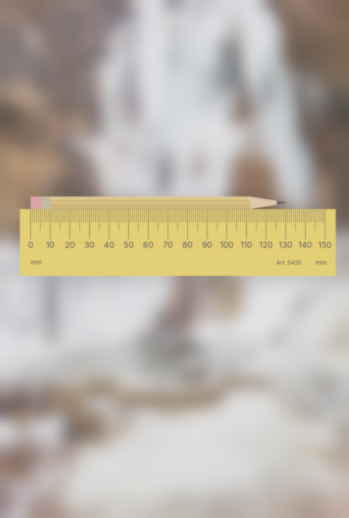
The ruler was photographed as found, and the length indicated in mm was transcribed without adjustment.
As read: 130 mm
